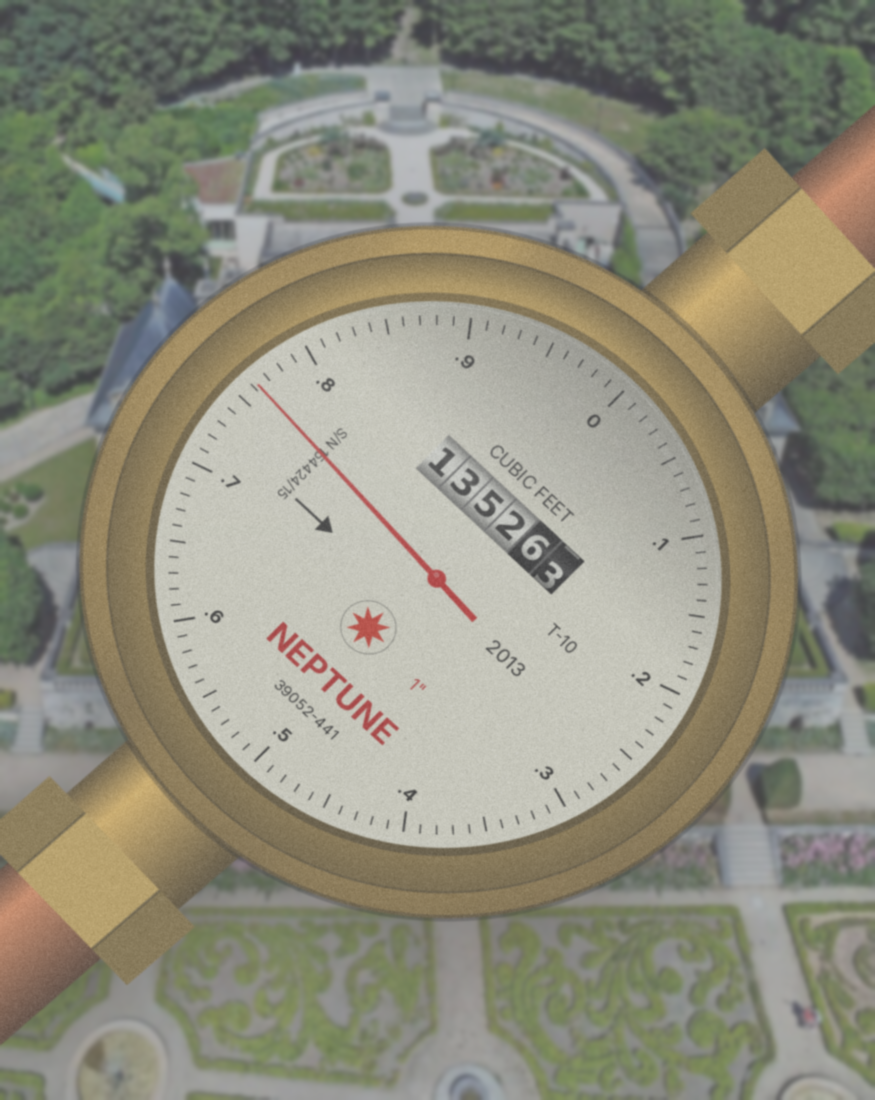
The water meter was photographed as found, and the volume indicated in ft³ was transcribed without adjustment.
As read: 135262.76 ft³
